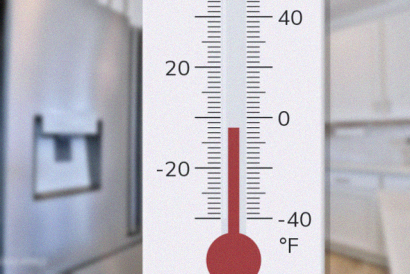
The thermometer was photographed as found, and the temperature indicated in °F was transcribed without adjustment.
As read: -4 °F
